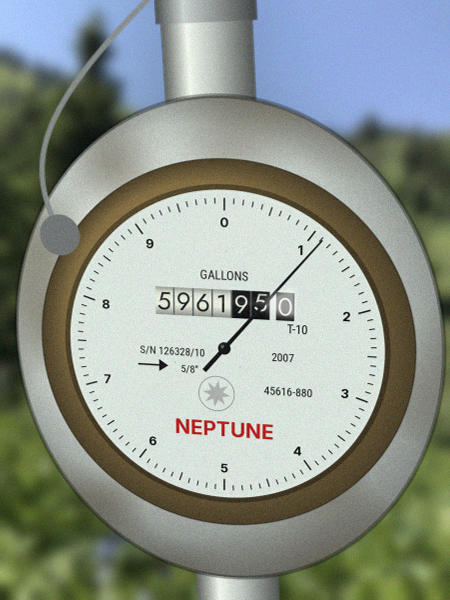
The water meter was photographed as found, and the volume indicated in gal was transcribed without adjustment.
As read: 5961951.1 gal
